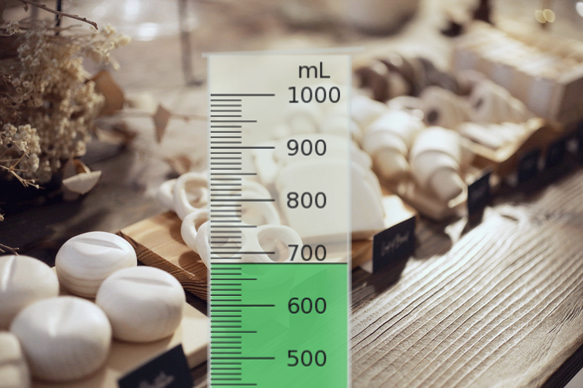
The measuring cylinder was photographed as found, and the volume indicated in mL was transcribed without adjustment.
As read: 680 mL
